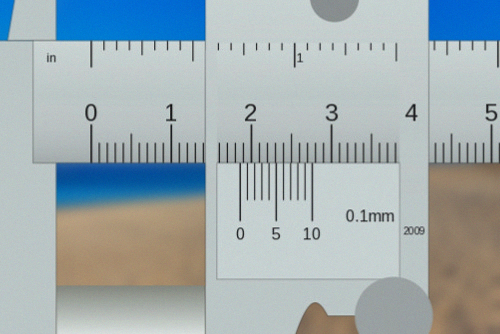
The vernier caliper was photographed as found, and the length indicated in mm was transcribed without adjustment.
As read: 18.6 mm
